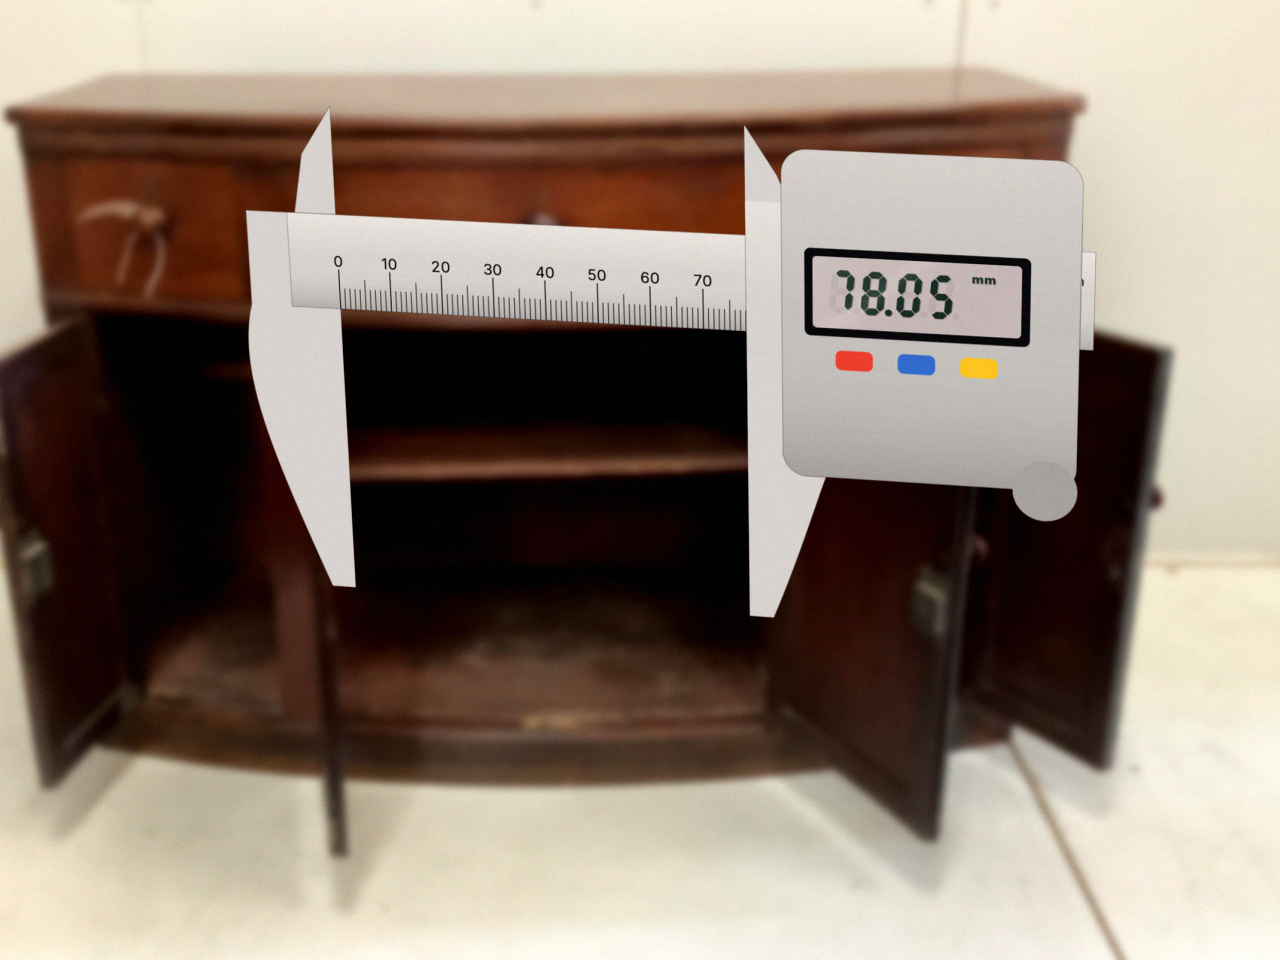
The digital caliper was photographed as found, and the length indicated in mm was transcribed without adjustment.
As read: 78.05 mm
